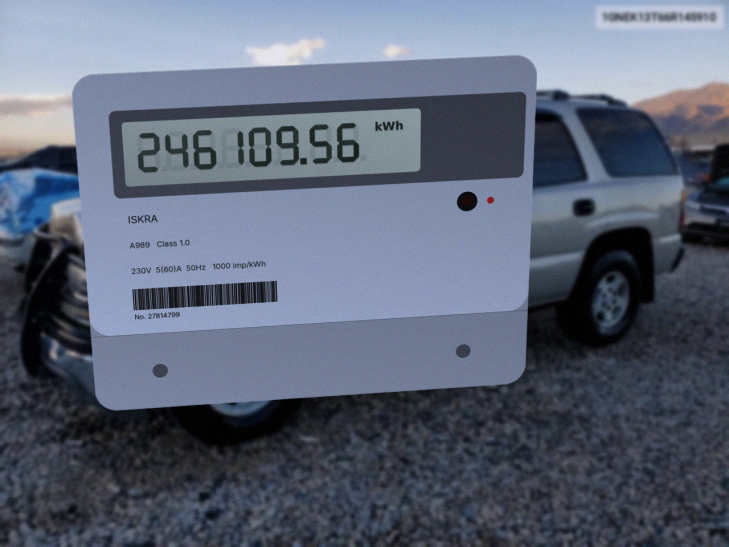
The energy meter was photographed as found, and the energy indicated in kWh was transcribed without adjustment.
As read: 246109.56 kWh
